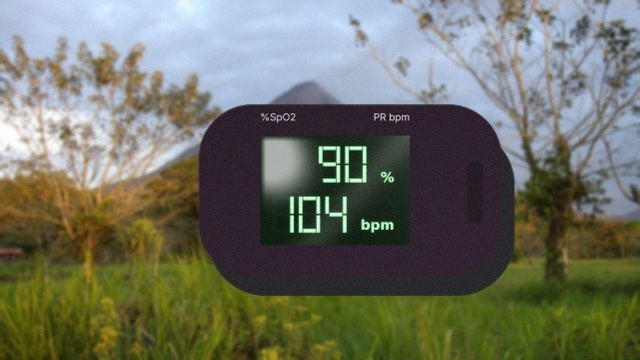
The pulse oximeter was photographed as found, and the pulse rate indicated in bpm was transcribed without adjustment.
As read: 104 bpm
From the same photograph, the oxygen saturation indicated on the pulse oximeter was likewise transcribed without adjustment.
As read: 90 %
